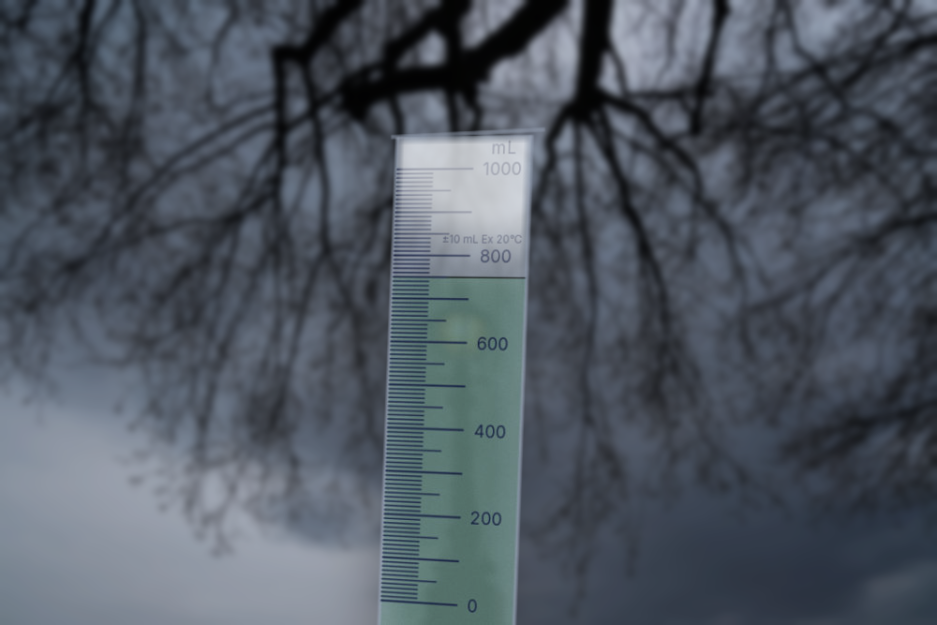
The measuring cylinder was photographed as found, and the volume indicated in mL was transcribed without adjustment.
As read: 750 mL
